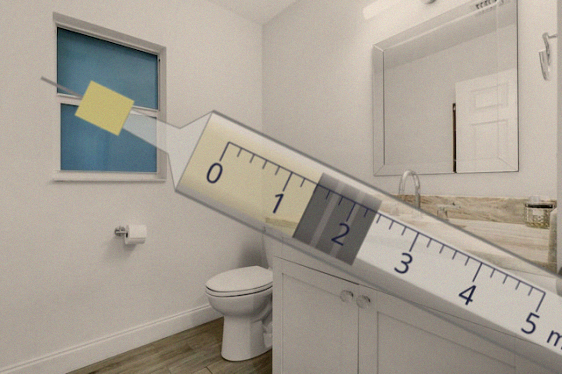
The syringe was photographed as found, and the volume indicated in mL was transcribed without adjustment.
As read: 1.4 mL
